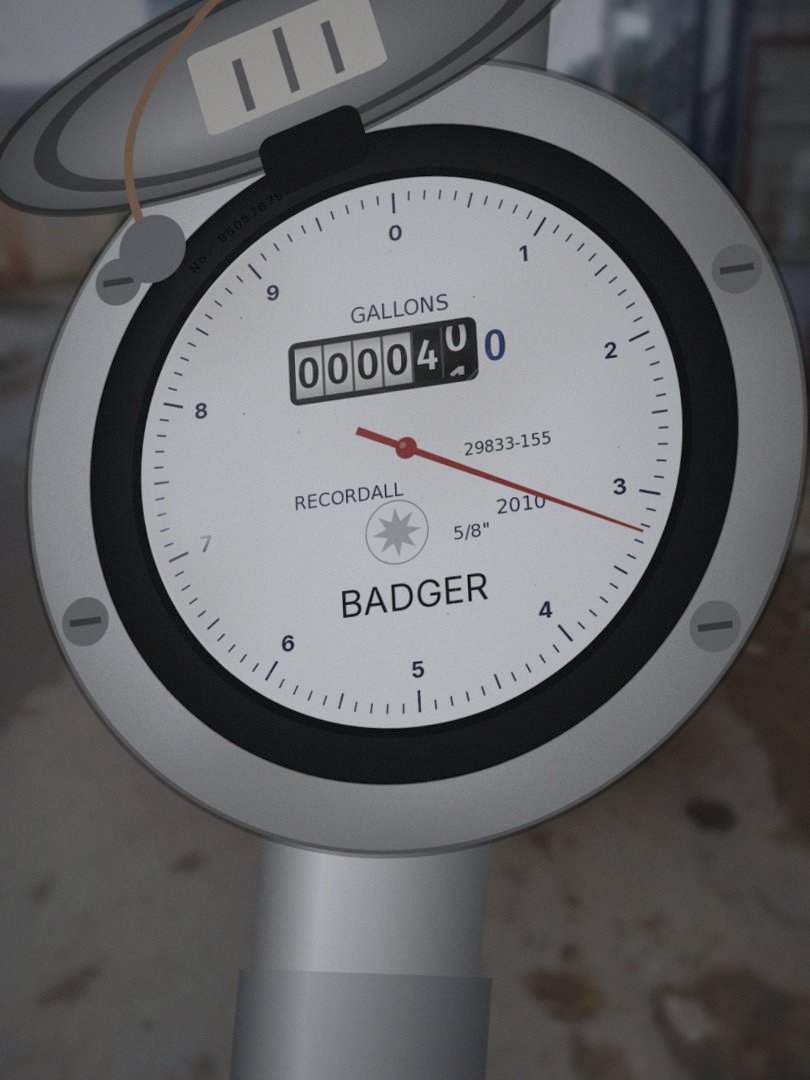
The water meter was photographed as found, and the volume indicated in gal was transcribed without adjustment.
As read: 403.2 gal
